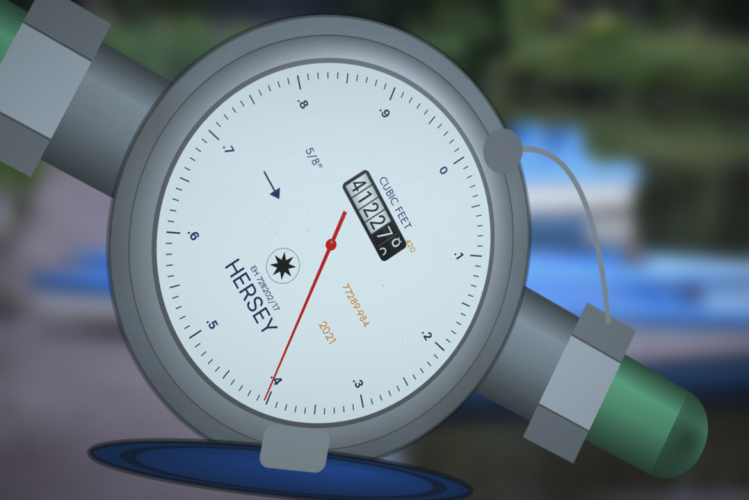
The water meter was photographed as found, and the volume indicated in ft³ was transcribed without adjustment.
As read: 412278.40 ft³
